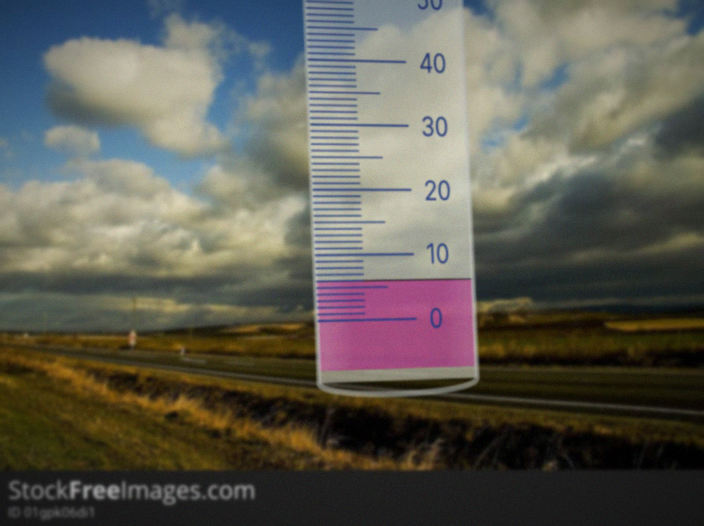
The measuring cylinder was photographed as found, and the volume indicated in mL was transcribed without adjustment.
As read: 6 mL
